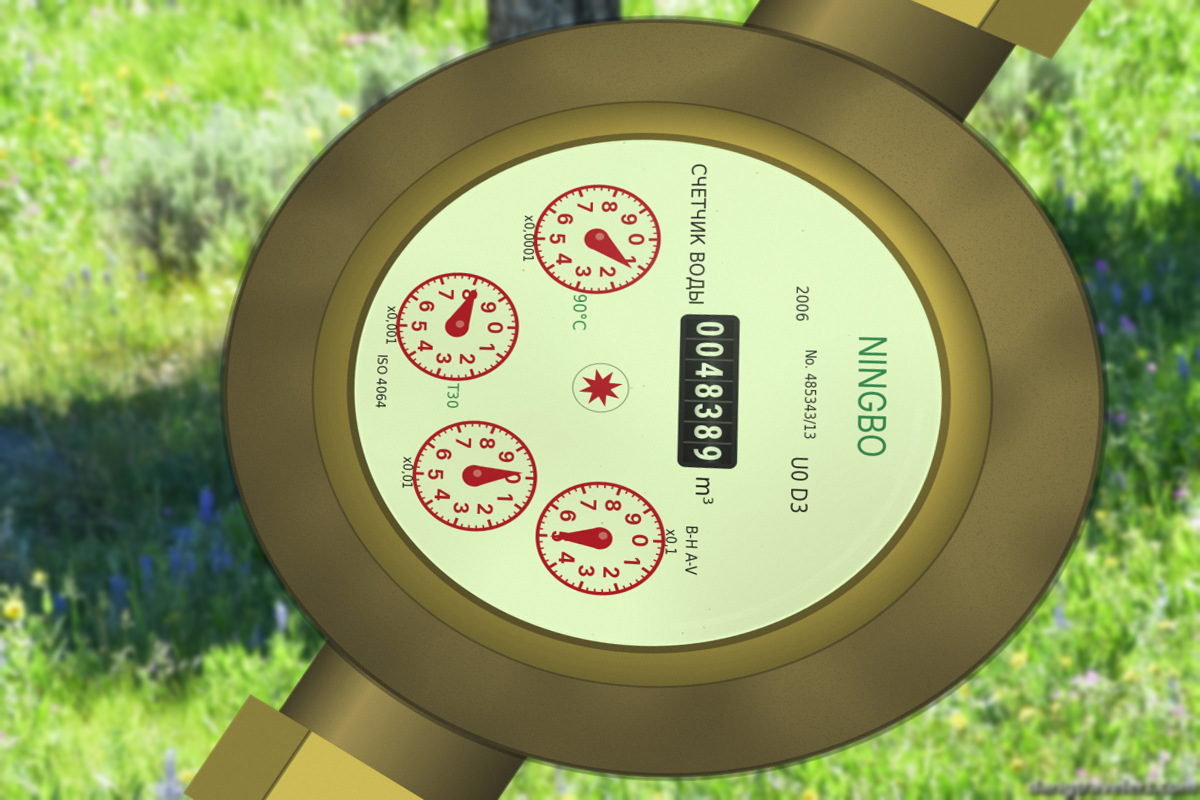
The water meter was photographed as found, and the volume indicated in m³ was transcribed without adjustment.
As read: 48389.4981 m³
